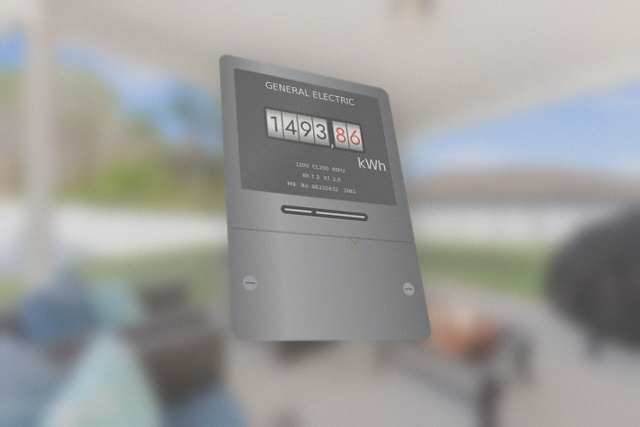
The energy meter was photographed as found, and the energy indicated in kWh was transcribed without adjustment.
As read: 1493.86 kWh
